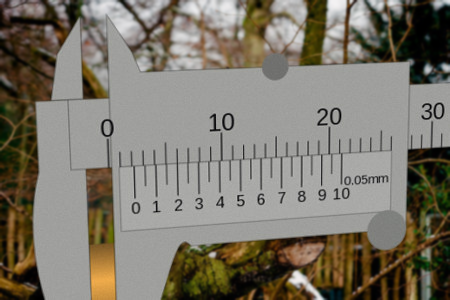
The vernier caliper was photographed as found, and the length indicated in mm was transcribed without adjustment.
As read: 2.2 mm
